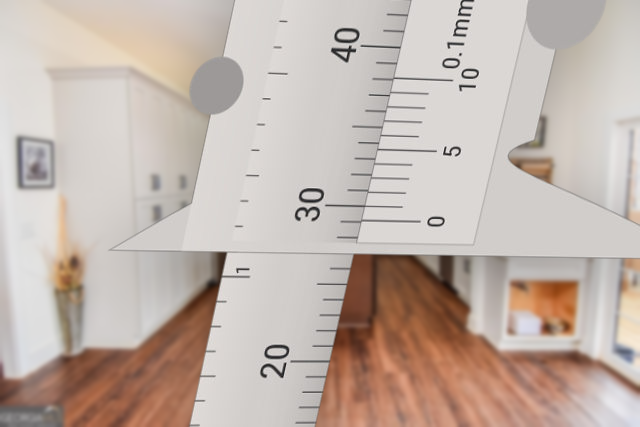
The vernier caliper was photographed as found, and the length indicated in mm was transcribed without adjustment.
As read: 29.1 mm
